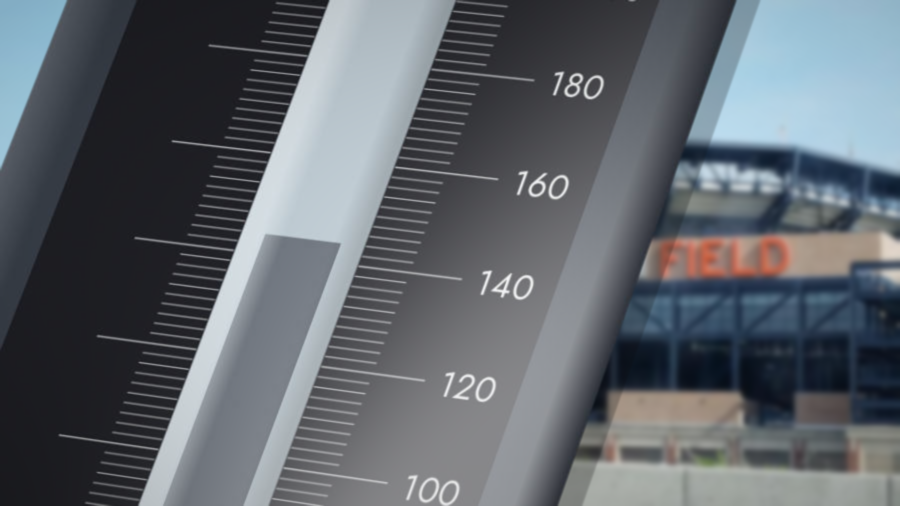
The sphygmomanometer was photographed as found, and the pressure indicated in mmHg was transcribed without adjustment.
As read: 144 mmHg
